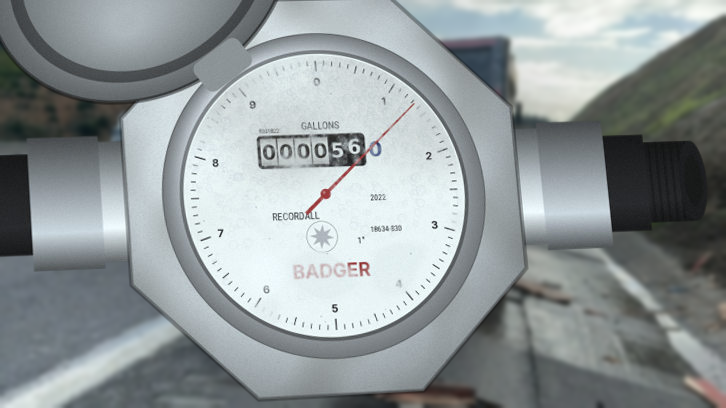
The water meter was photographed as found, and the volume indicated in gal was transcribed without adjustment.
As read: 561.3 gal
